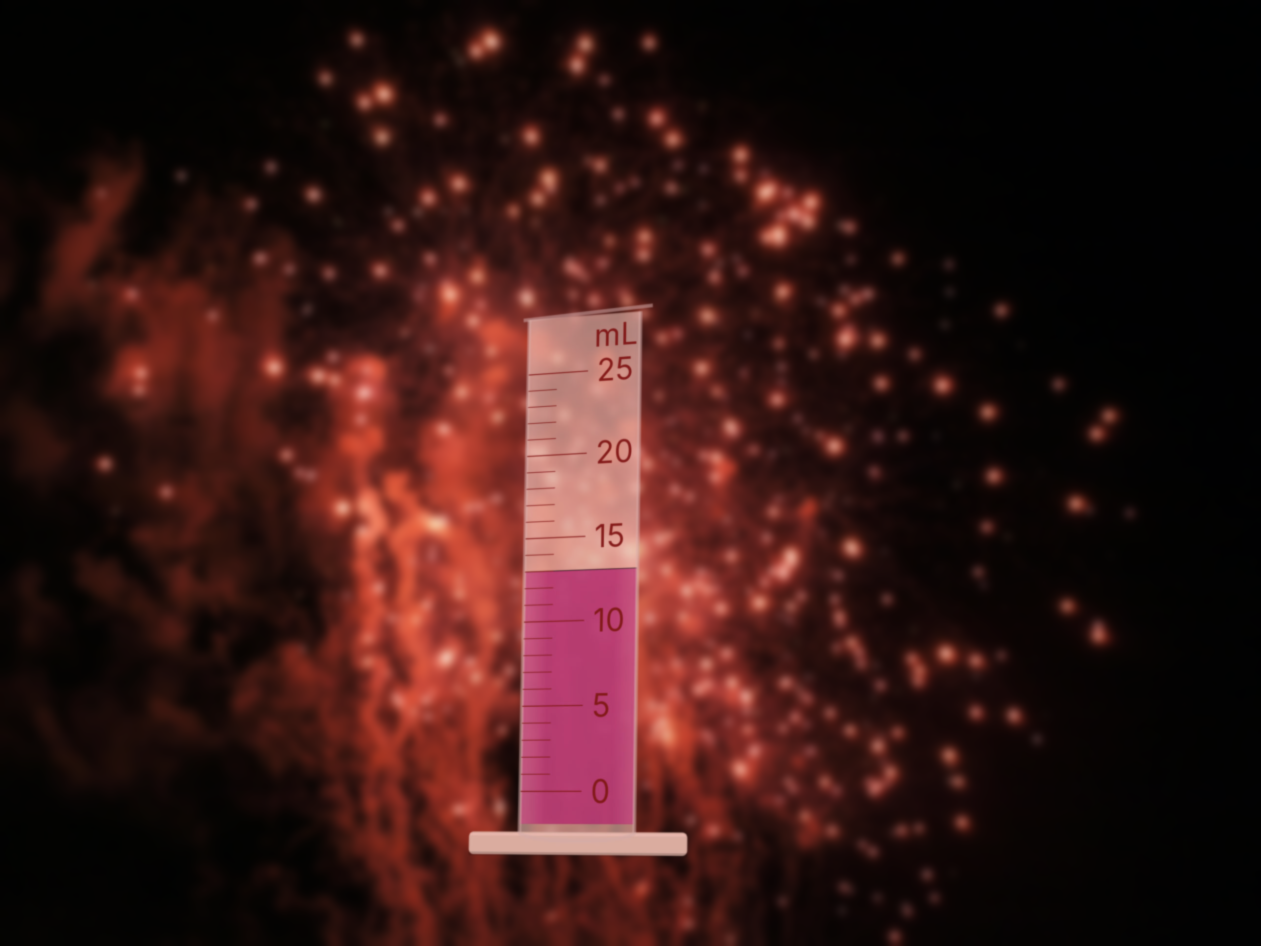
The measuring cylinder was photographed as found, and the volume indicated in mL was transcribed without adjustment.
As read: 13 mL
